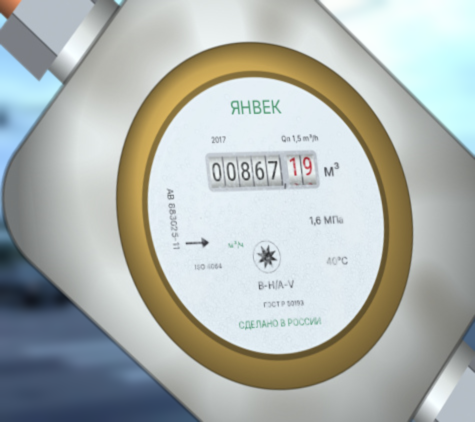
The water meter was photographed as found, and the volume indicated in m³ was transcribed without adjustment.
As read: 867.19 m³
